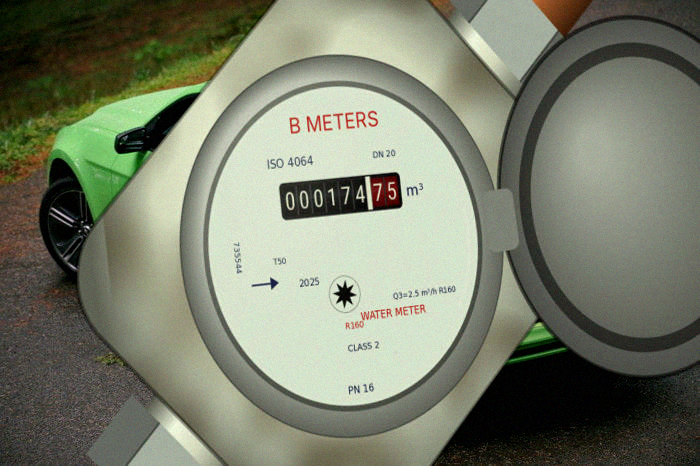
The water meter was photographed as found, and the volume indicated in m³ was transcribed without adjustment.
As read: 174.75 m³
